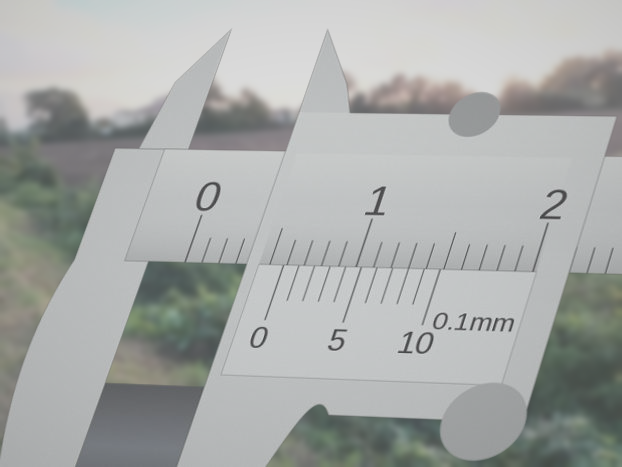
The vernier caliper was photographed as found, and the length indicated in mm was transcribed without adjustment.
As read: 5.8 mm
